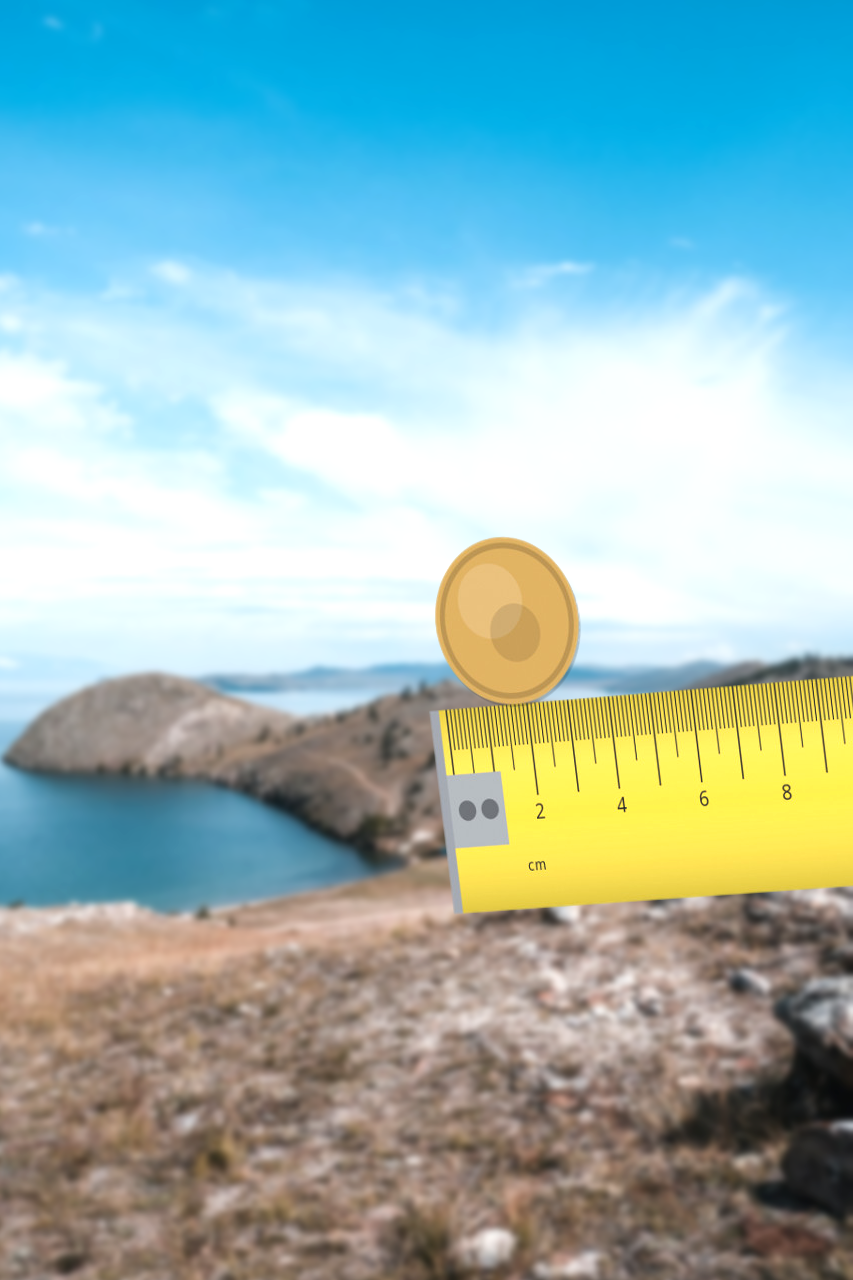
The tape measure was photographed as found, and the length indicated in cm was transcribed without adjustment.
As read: 3.5 cm
